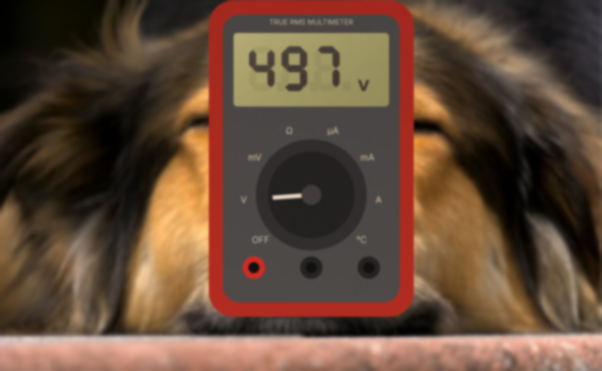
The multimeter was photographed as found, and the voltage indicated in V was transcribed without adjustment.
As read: 497 V
